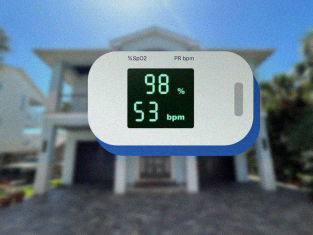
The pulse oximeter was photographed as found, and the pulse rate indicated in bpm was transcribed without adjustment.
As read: 53 bpm
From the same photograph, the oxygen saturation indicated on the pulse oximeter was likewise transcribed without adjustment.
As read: 98 %
